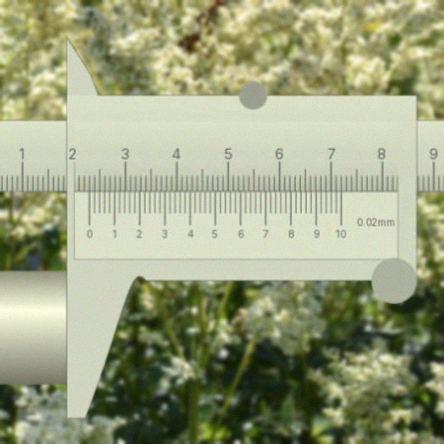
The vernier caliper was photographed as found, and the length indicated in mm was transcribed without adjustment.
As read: 23.0 mm
